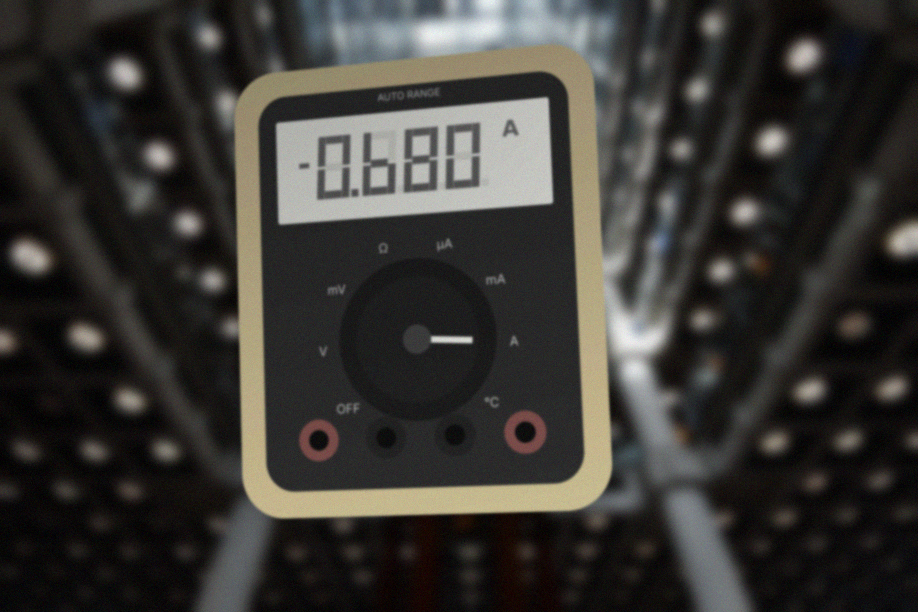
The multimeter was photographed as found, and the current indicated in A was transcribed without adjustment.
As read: -0.680 A
